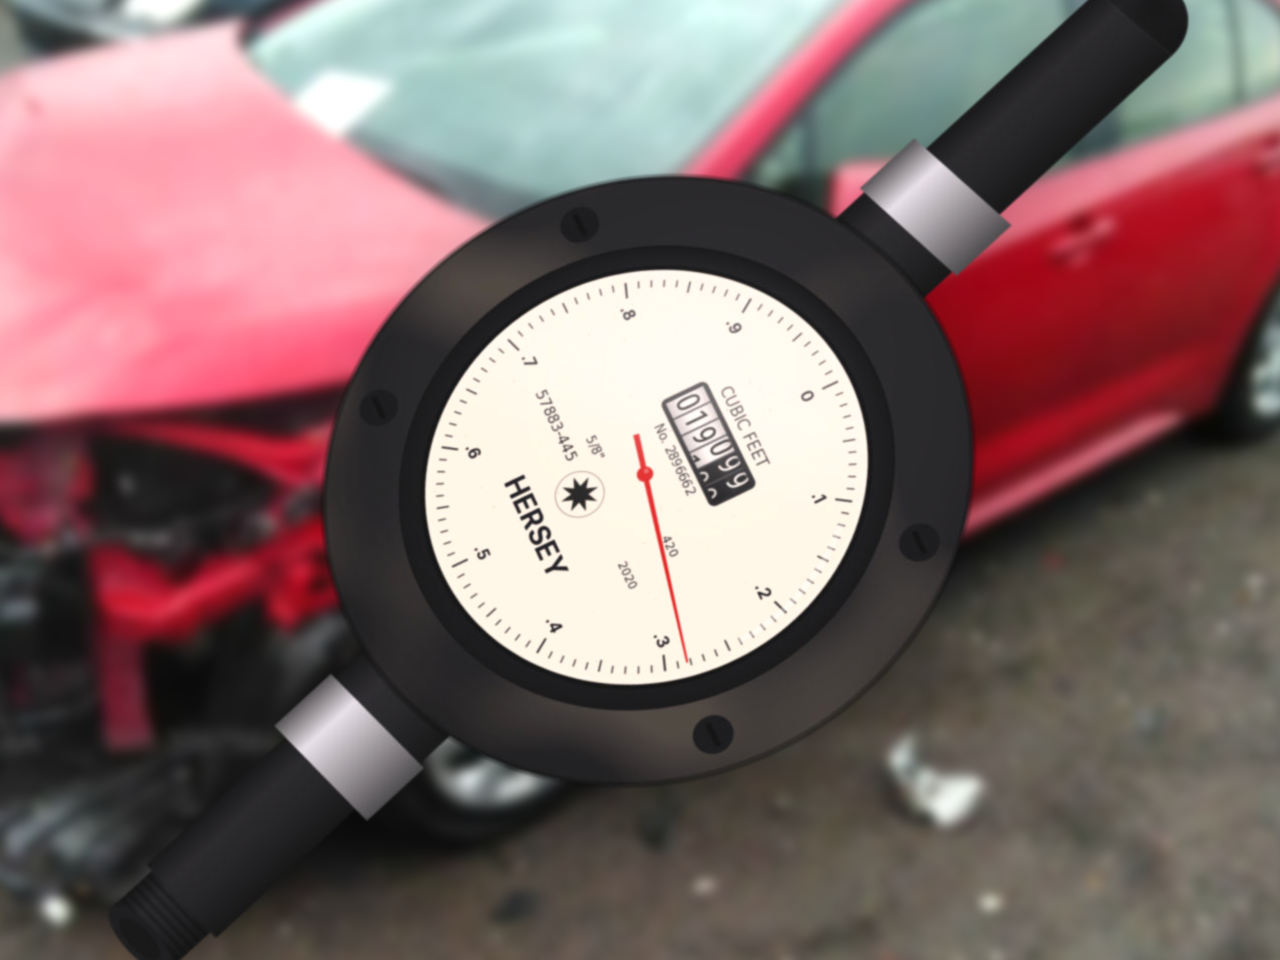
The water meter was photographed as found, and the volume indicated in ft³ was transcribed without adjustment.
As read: 19099.28 ft³
